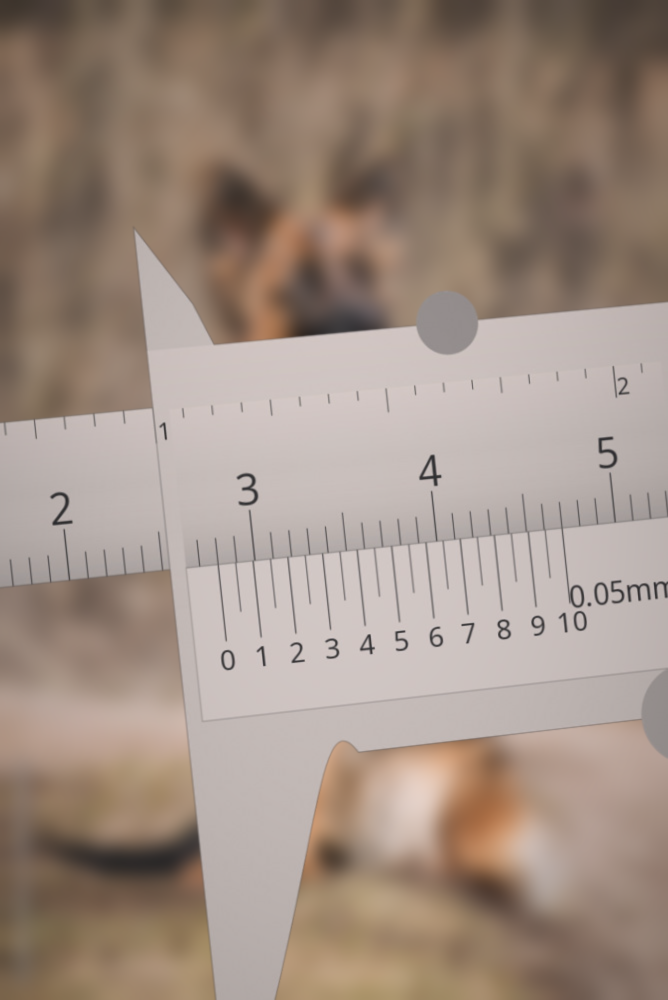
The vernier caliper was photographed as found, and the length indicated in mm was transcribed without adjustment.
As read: 28.0 mm
